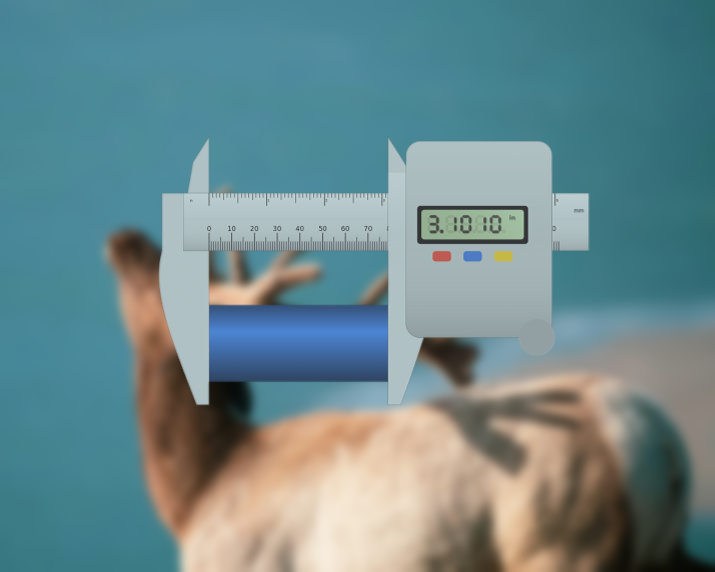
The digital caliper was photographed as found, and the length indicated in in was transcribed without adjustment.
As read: 3.1010 in
